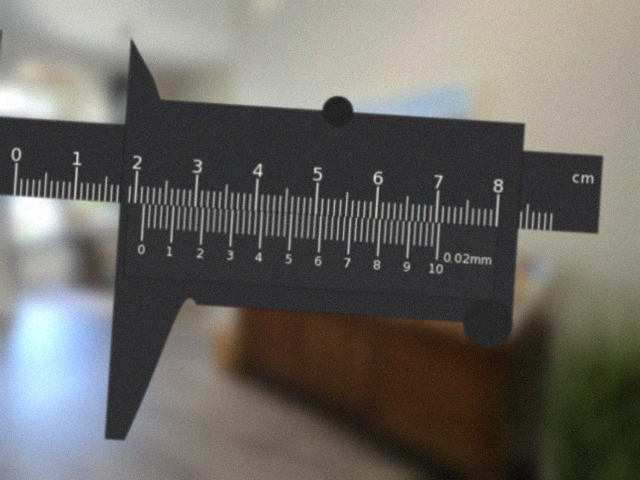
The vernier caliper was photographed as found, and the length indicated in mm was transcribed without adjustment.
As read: 21.5 mm
